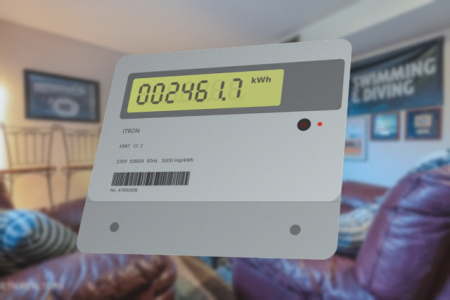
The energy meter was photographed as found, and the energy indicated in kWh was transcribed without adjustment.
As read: 2461.7 kWh
